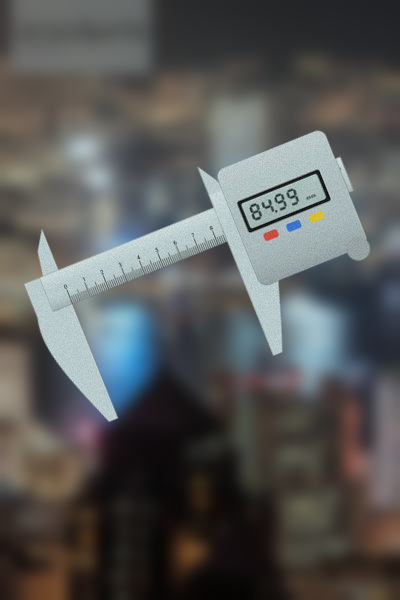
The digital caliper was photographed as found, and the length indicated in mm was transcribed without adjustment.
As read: 84.99 mm
